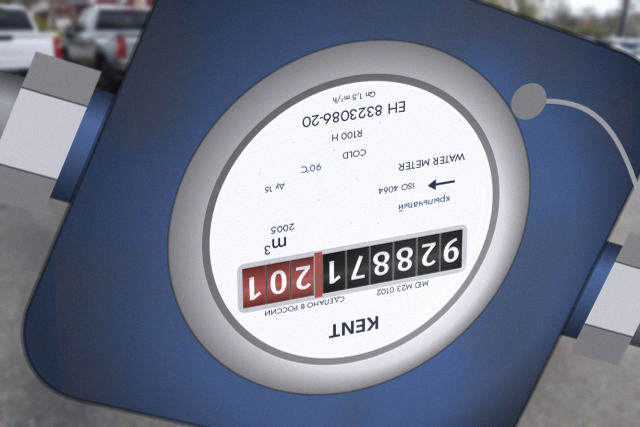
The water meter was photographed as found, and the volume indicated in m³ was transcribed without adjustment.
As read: 928871.201 m³
